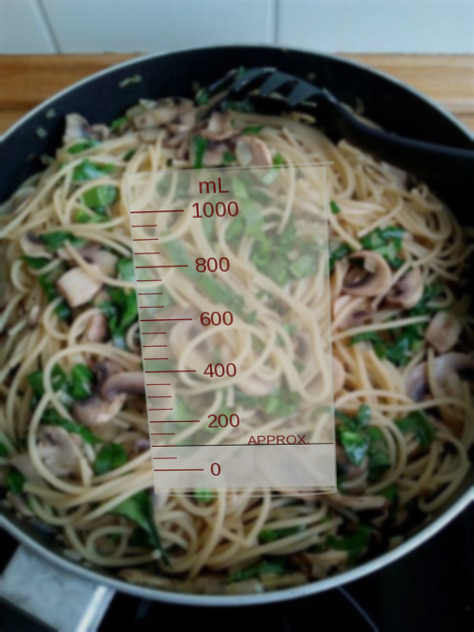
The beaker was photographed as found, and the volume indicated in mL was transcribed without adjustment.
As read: 100 mL
